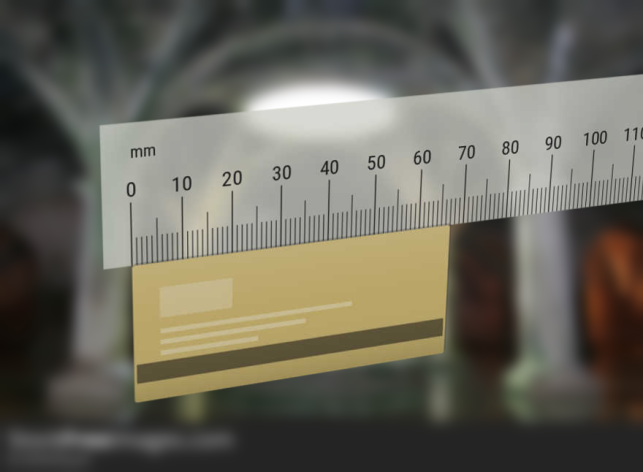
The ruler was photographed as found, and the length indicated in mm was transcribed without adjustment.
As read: 67 mm
